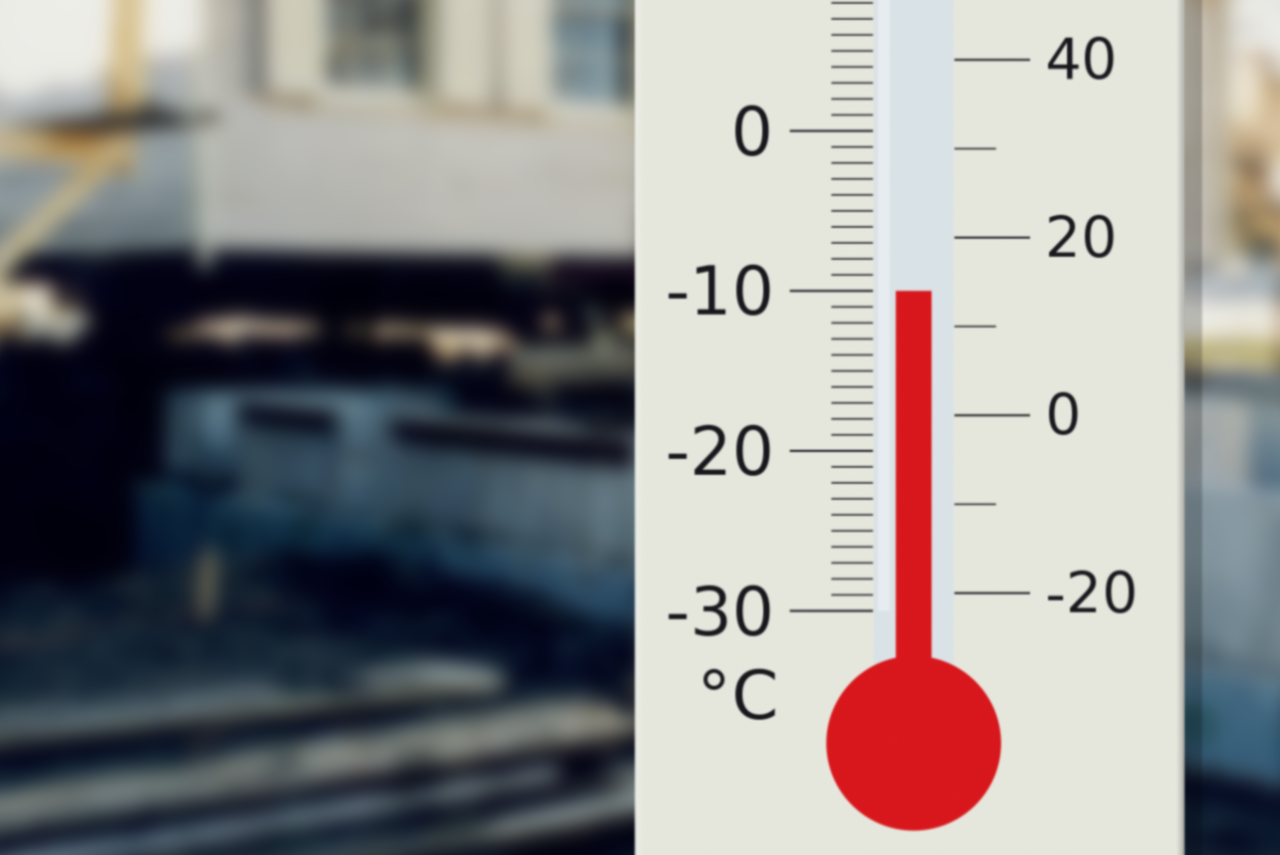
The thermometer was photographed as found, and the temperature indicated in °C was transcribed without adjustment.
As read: -10 °C
